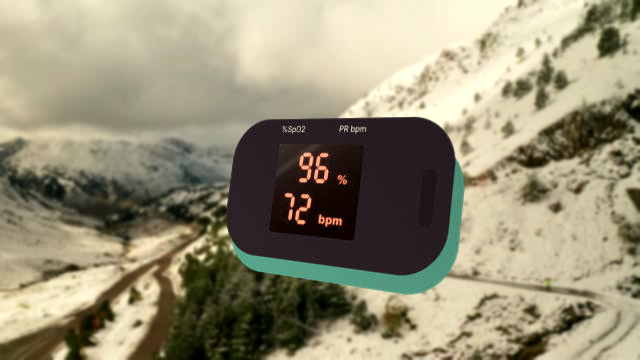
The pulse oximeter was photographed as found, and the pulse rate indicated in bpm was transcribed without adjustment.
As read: 72 bpm
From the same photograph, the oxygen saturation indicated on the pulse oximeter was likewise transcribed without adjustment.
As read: 96 %
